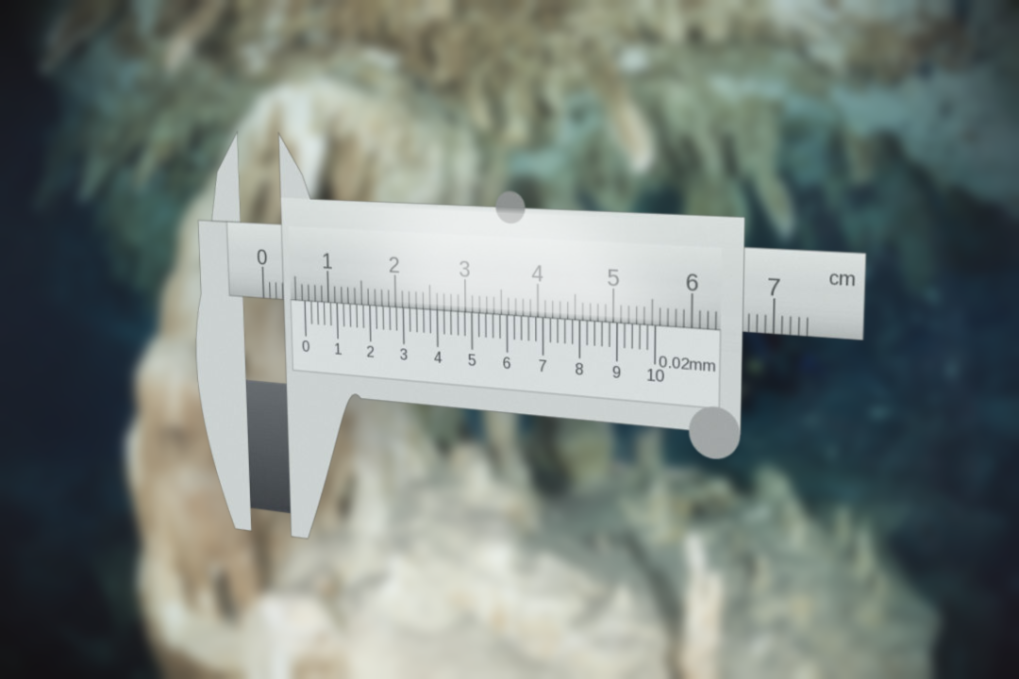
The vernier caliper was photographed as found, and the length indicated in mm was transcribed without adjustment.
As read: 6.4 mm
